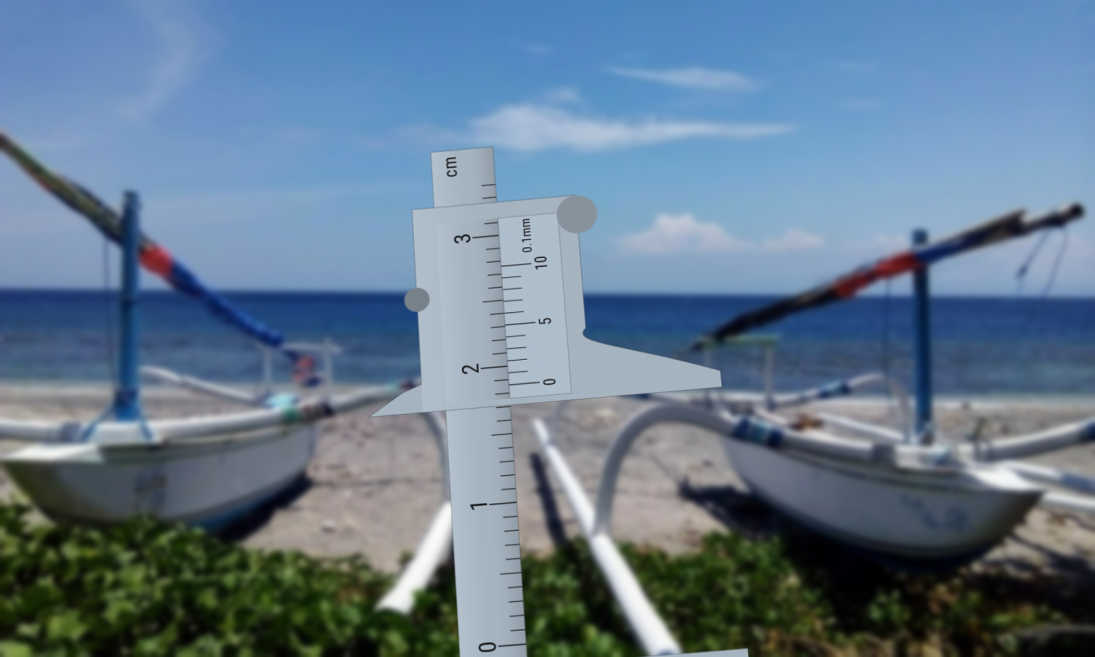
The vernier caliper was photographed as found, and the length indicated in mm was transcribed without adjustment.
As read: 18.6 mm
